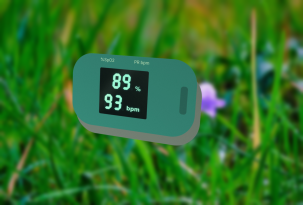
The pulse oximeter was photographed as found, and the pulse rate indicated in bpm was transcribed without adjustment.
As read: 93 bpm
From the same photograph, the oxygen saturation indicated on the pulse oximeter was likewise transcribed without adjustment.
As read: 89 %
